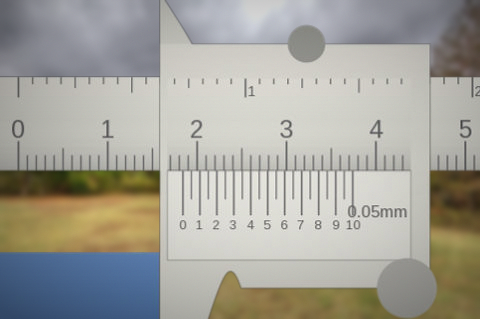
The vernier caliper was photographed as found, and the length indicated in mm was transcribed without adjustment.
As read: 18.4 mm
